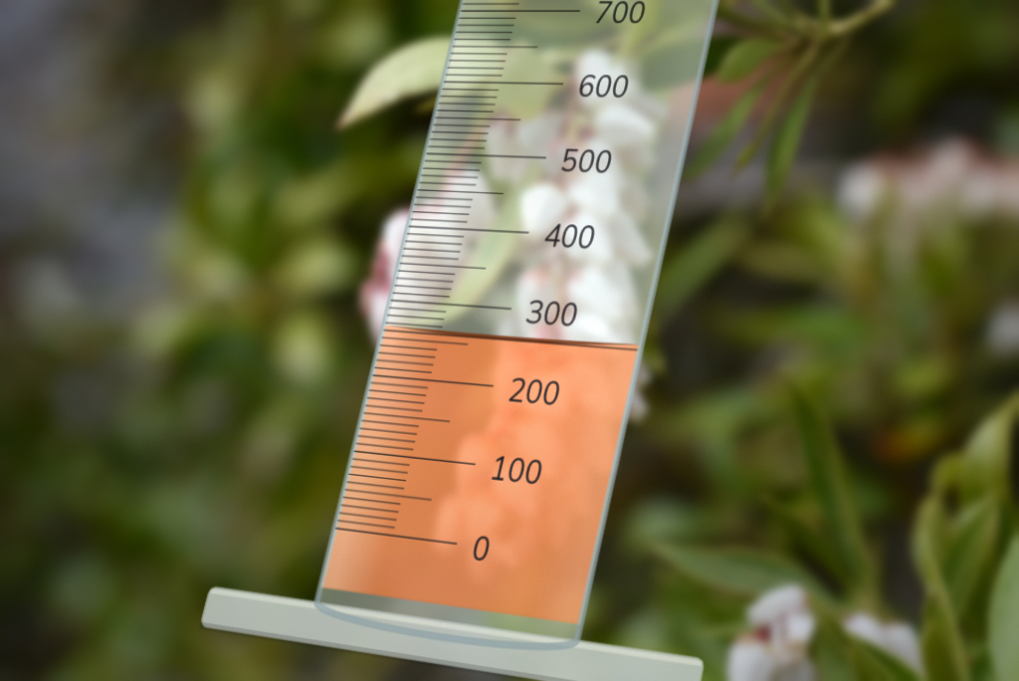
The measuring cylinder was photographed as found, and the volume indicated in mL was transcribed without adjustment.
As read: 260 mL
